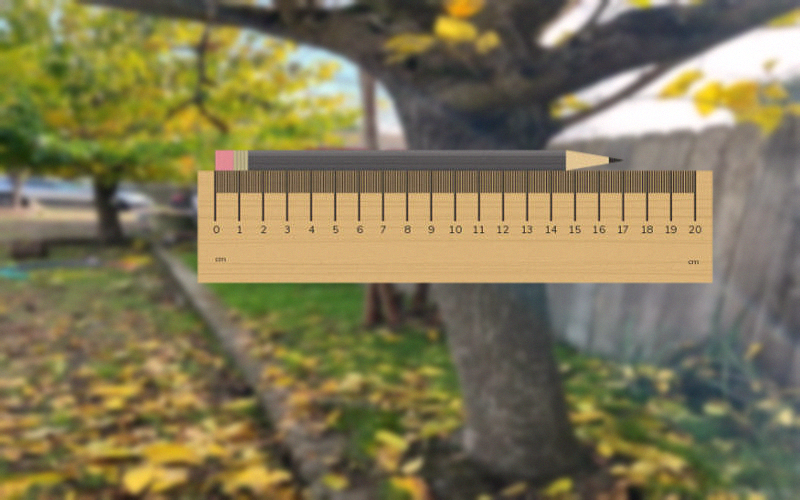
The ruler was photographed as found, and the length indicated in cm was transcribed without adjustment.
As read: 17 cm
